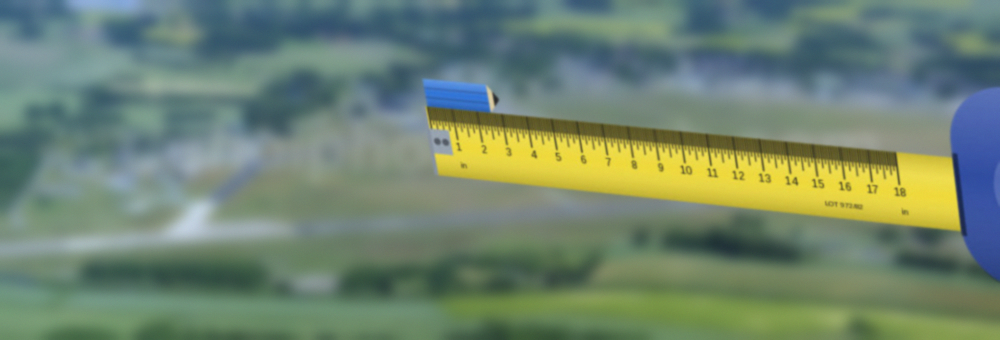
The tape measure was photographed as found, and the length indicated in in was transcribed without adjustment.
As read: 3 in
